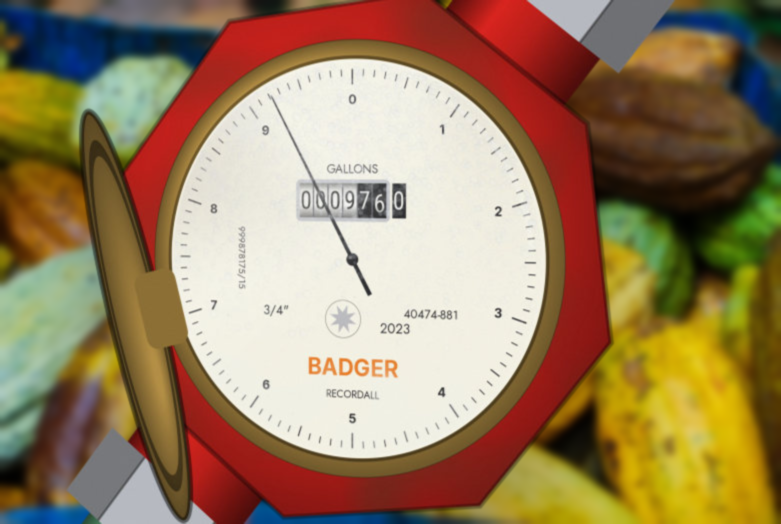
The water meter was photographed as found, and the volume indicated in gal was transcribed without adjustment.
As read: 9759.2 gal
